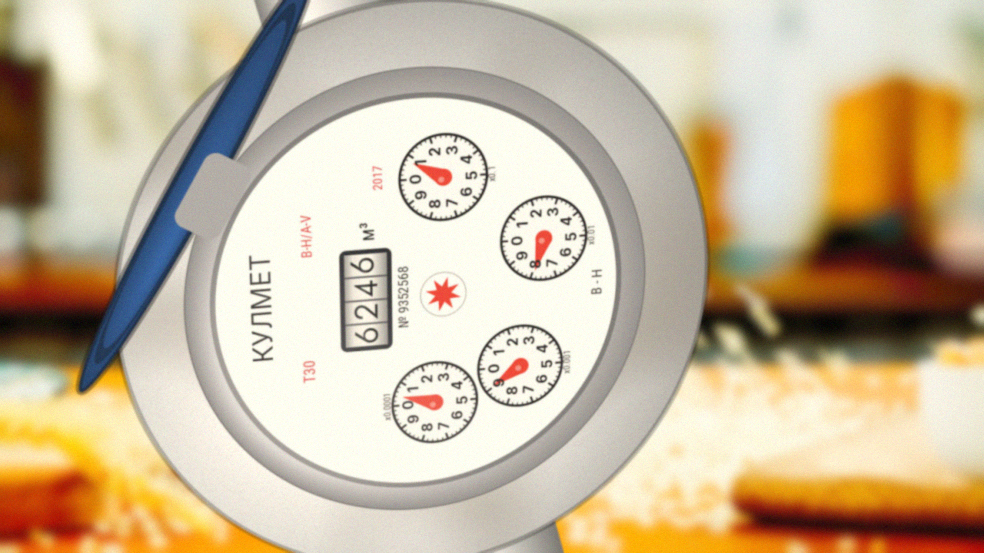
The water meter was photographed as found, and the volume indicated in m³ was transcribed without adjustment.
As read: 6246.0790 m³
